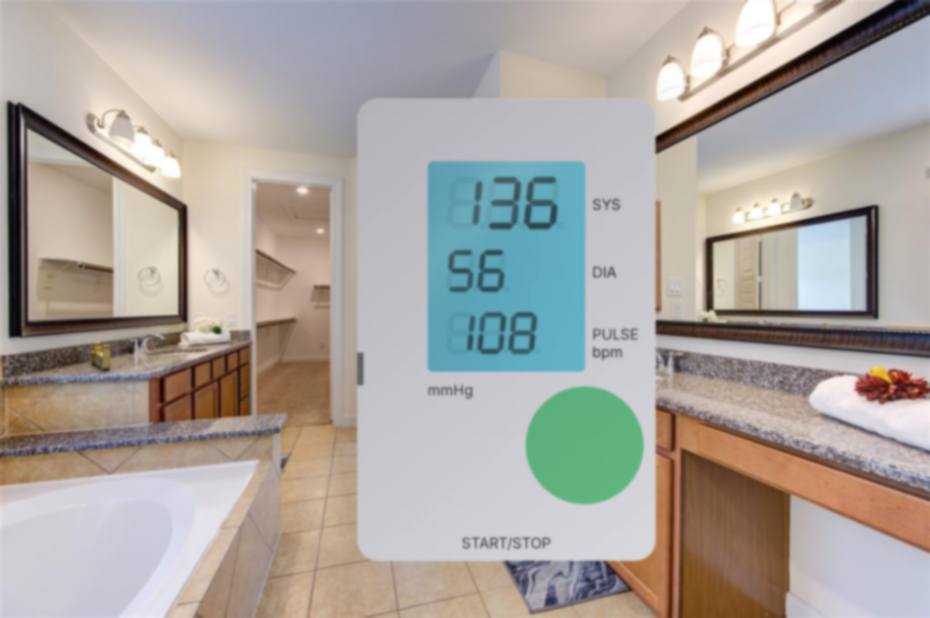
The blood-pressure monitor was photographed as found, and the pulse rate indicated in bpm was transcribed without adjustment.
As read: 108 bpm
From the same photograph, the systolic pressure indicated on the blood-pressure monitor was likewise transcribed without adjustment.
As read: 136 mmHg
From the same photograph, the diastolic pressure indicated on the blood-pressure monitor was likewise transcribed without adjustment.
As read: 56 mmHg
